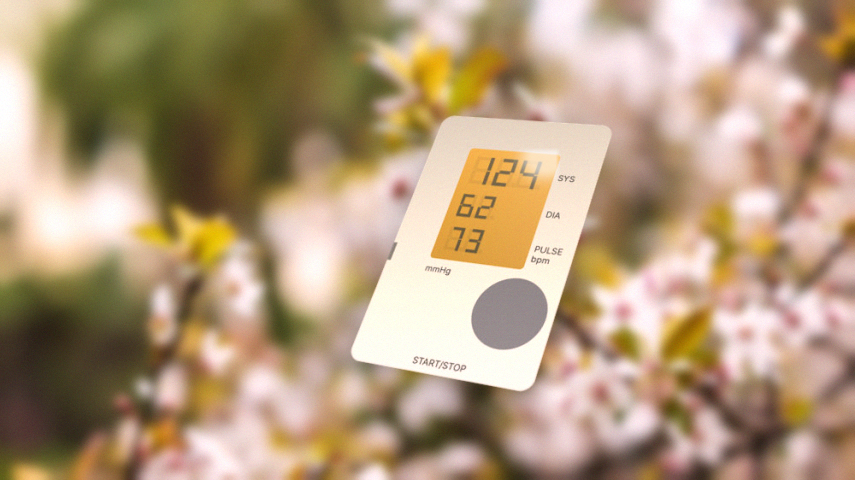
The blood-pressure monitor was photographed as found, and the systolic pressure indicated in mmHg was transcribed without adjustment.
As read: 124 mmHg
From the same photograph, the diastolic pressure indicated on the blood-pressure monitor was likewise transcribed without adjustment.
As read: 62 mmHg
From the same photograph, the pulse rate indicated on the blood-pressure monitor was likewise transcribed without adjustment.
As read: 73 bpm
